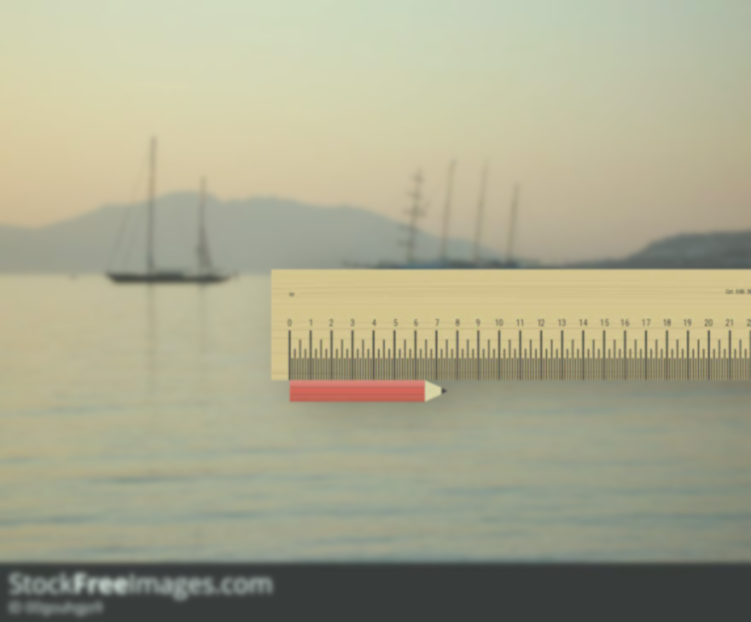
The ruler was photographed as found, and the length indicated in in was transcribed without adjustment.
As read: 7.5 in
